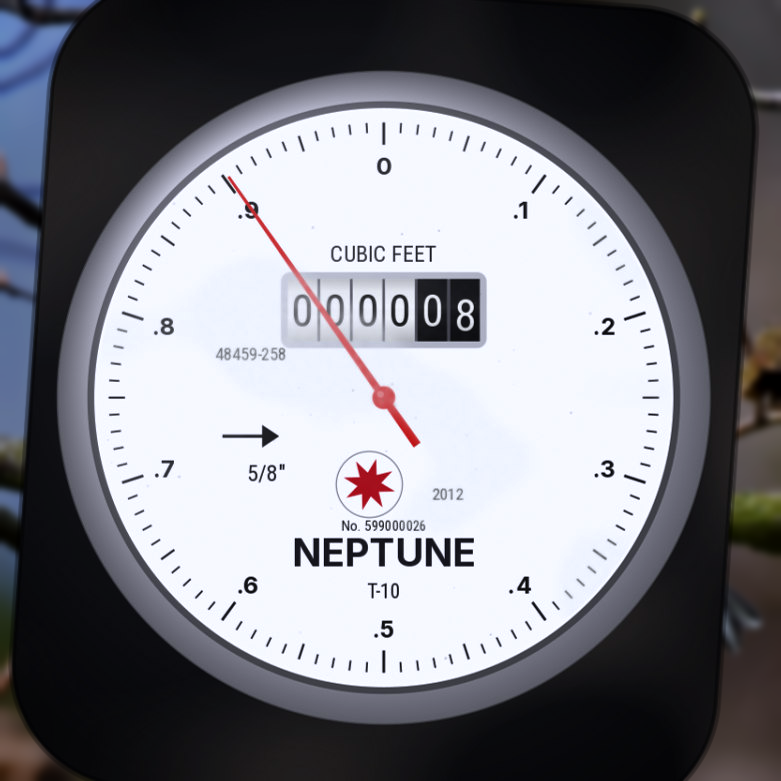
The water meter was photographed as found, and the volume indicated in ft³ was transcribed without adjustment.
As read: 7.90 ft³
